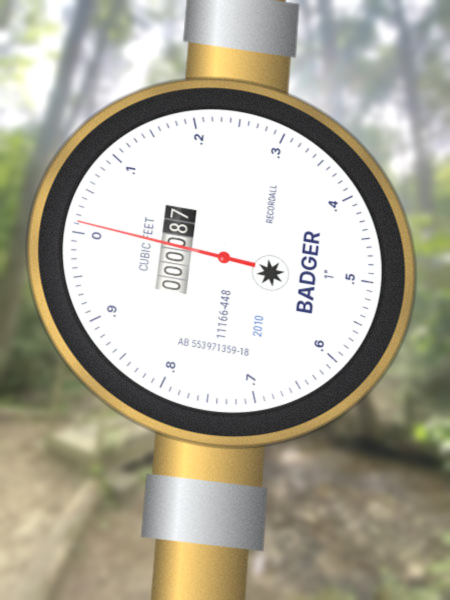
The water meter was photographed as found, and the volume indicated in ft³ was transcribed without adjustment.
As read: 87.01 ft³
